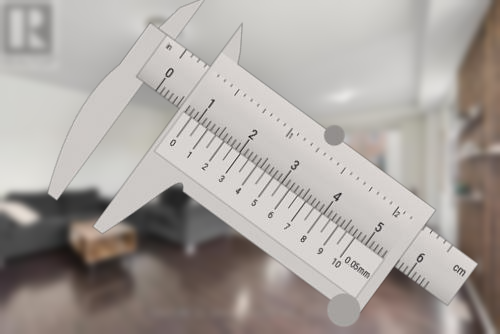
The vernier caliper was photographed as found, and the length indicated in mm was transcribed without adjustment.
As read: 8.5 mm
